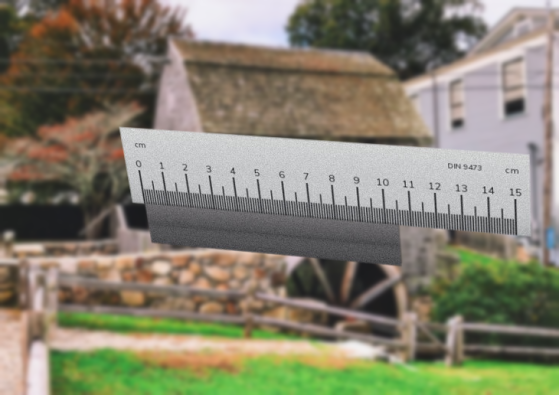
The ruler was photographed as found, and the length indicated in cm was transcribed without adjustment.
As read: 10.5 cm
